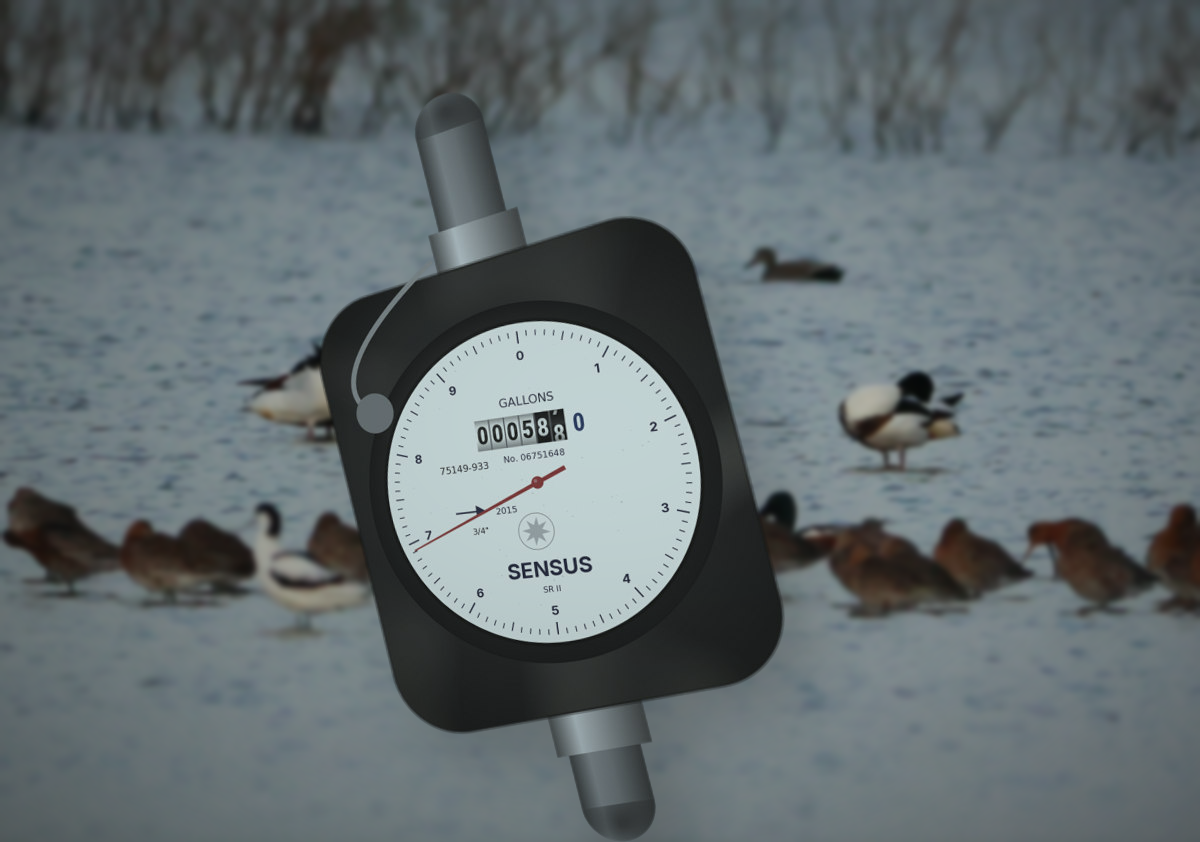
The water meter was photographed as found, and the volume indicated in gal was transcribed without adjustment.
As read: 5876.9 gal
